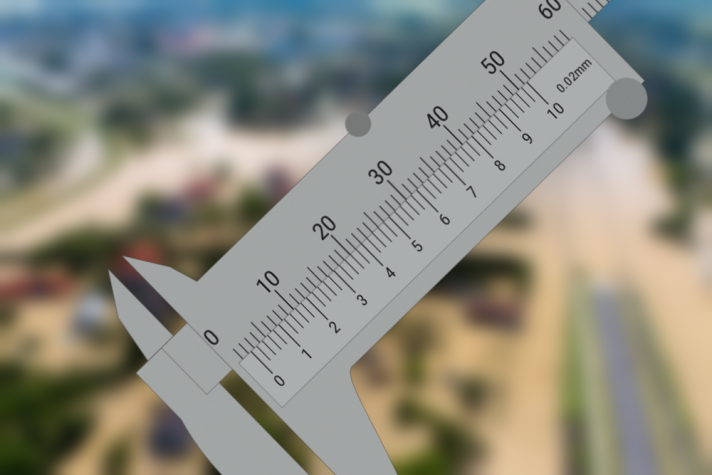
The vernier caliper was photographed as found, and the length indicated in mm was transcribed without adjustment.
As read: 2.4 mm
